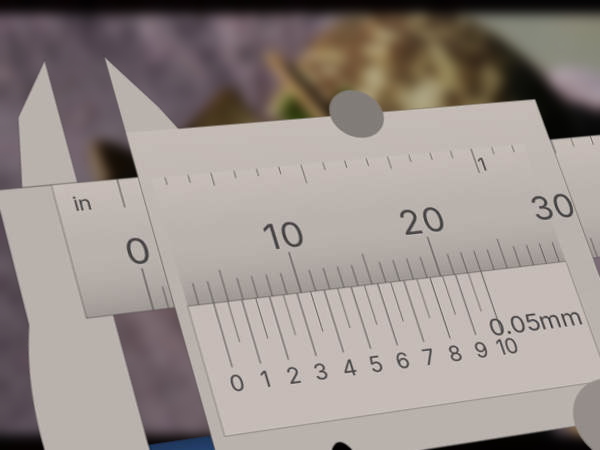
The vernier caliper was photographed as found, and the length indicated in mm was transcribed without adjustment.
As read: 4.0 mm
